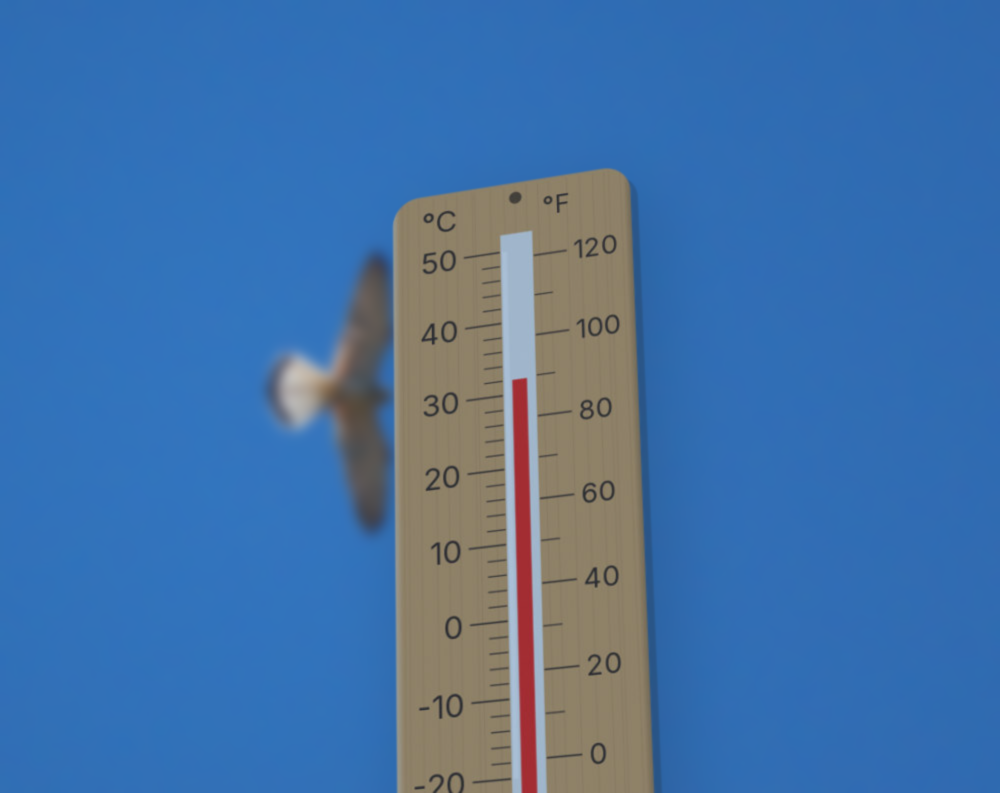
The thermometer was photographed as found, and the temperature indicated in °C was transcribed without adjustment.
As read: 32 °C
